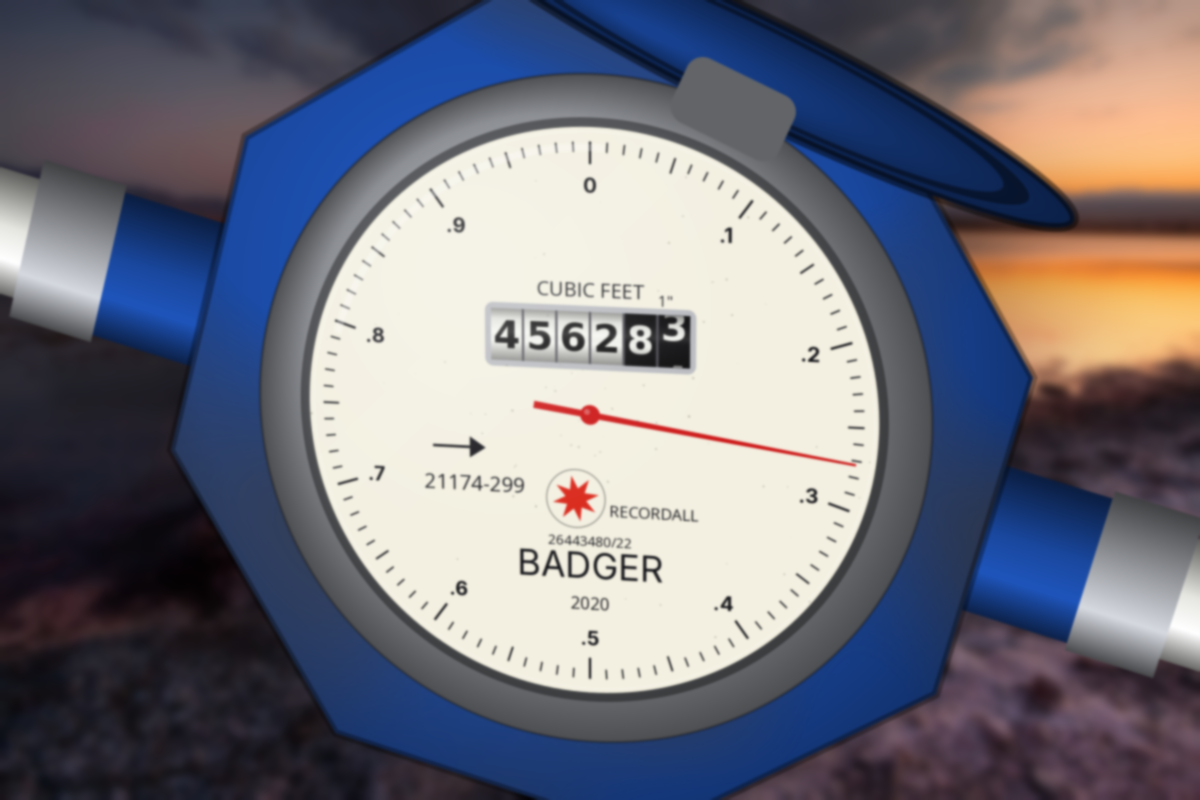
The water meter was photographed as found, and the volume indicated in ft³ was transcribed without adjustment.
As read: 456283.27 ft³
